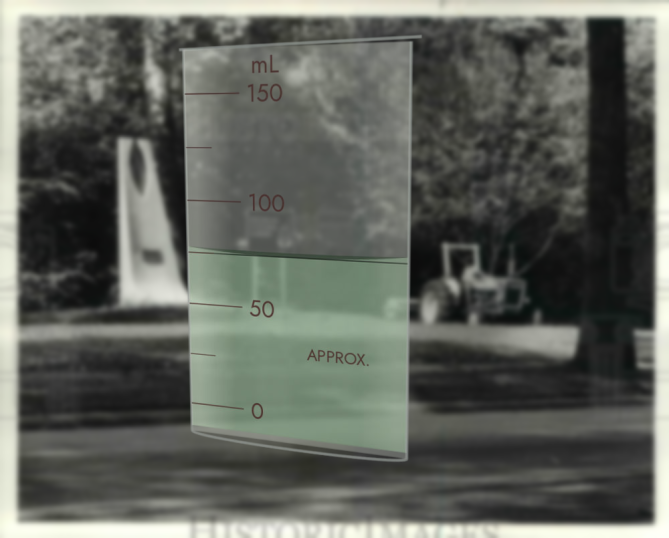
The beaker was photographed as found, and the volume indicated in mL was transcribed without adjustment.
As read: 75 mL
